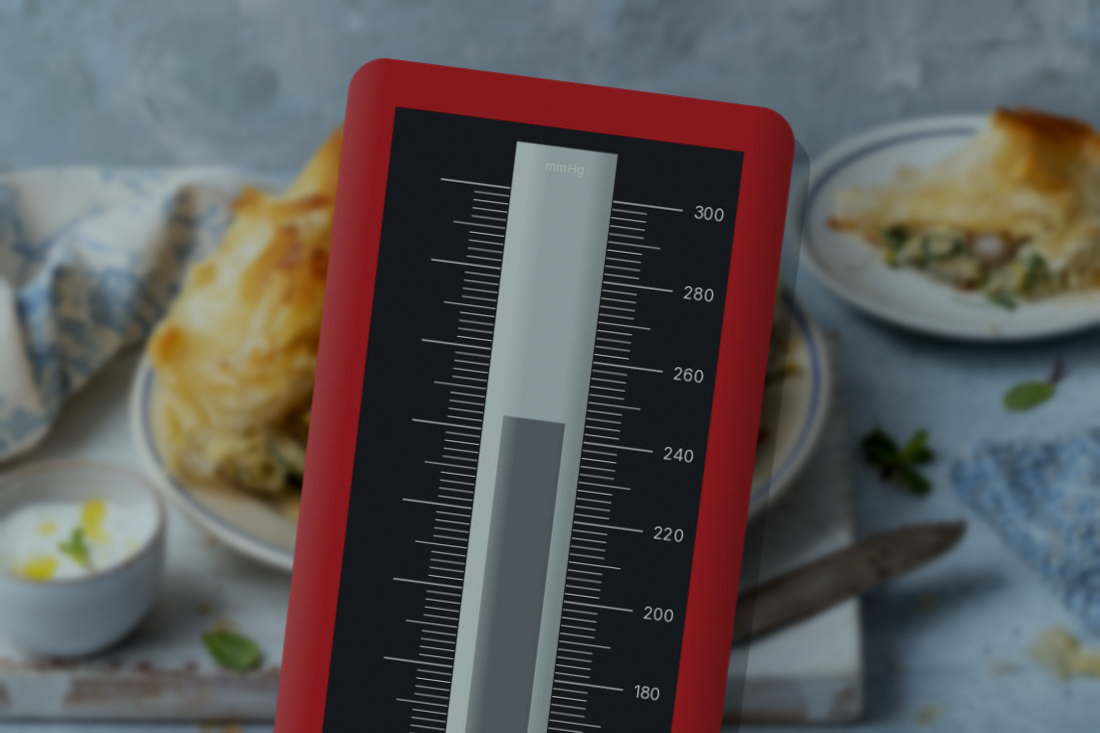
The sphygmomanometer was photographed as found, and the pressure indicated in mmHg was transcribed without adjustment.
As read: 244 mmHg
